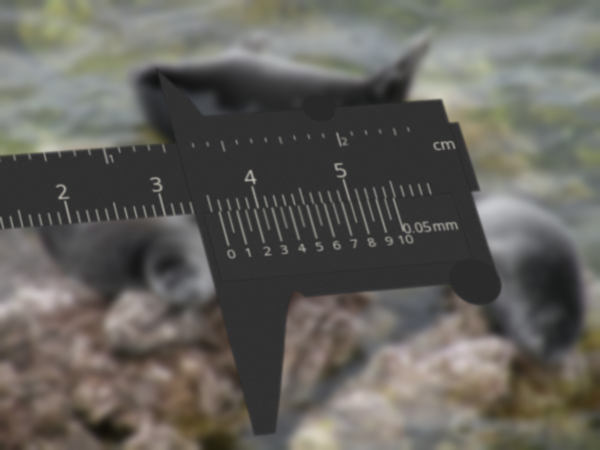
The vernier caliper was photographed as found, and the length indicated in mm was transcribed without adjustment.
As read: 35.8 mm
